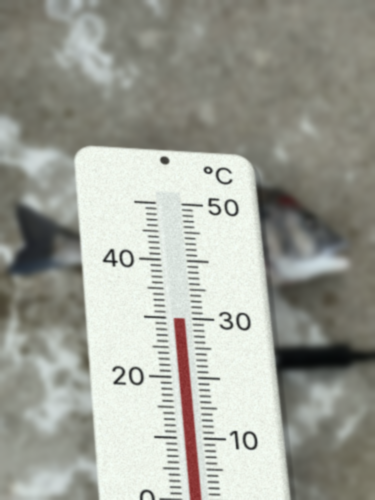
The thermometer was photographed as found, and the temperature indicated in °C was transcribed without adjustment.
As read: 30 °C
